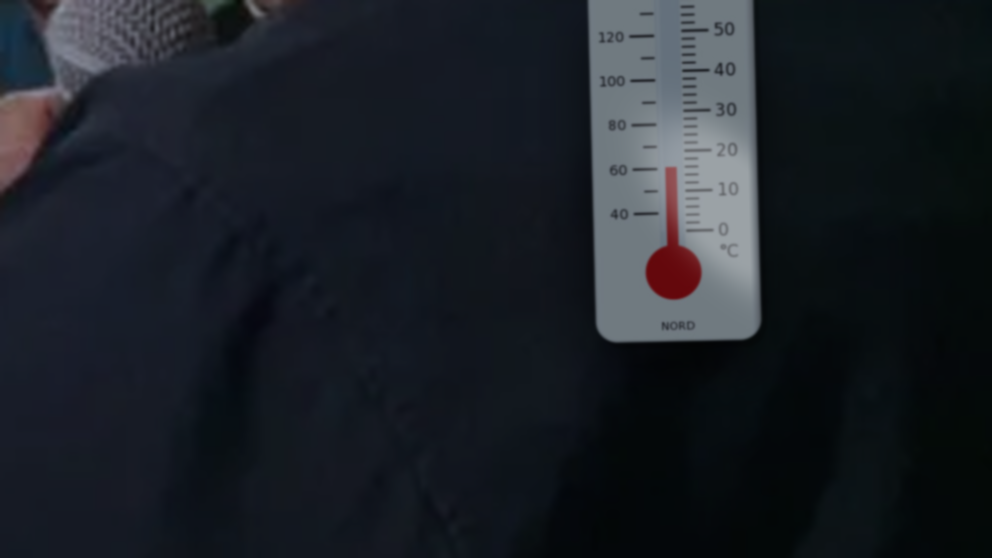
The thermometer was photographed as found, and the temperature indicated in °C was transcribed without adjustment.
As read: 16 °C
